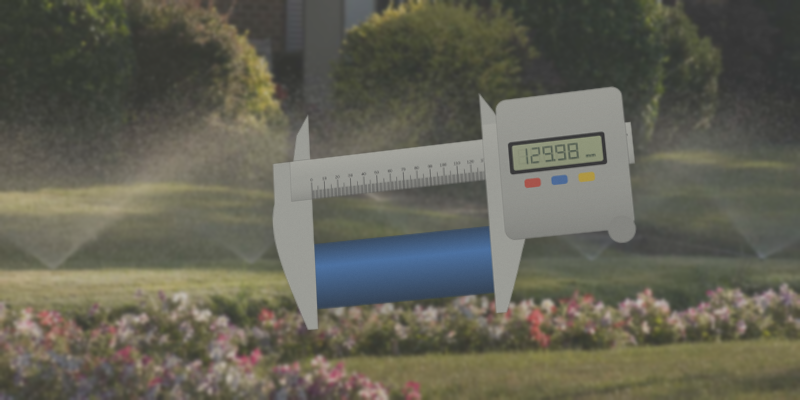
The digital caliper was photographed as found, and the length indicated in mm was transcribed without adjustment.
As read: 129.98 mm
